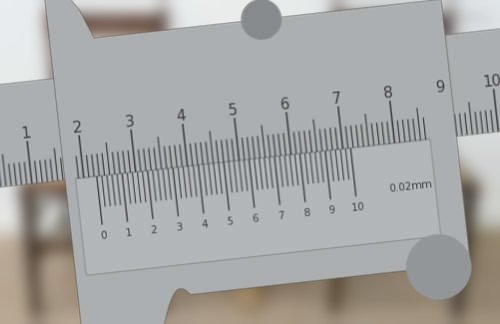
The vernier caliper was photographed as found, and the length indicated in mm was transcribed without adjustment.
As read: 22.5 mm
